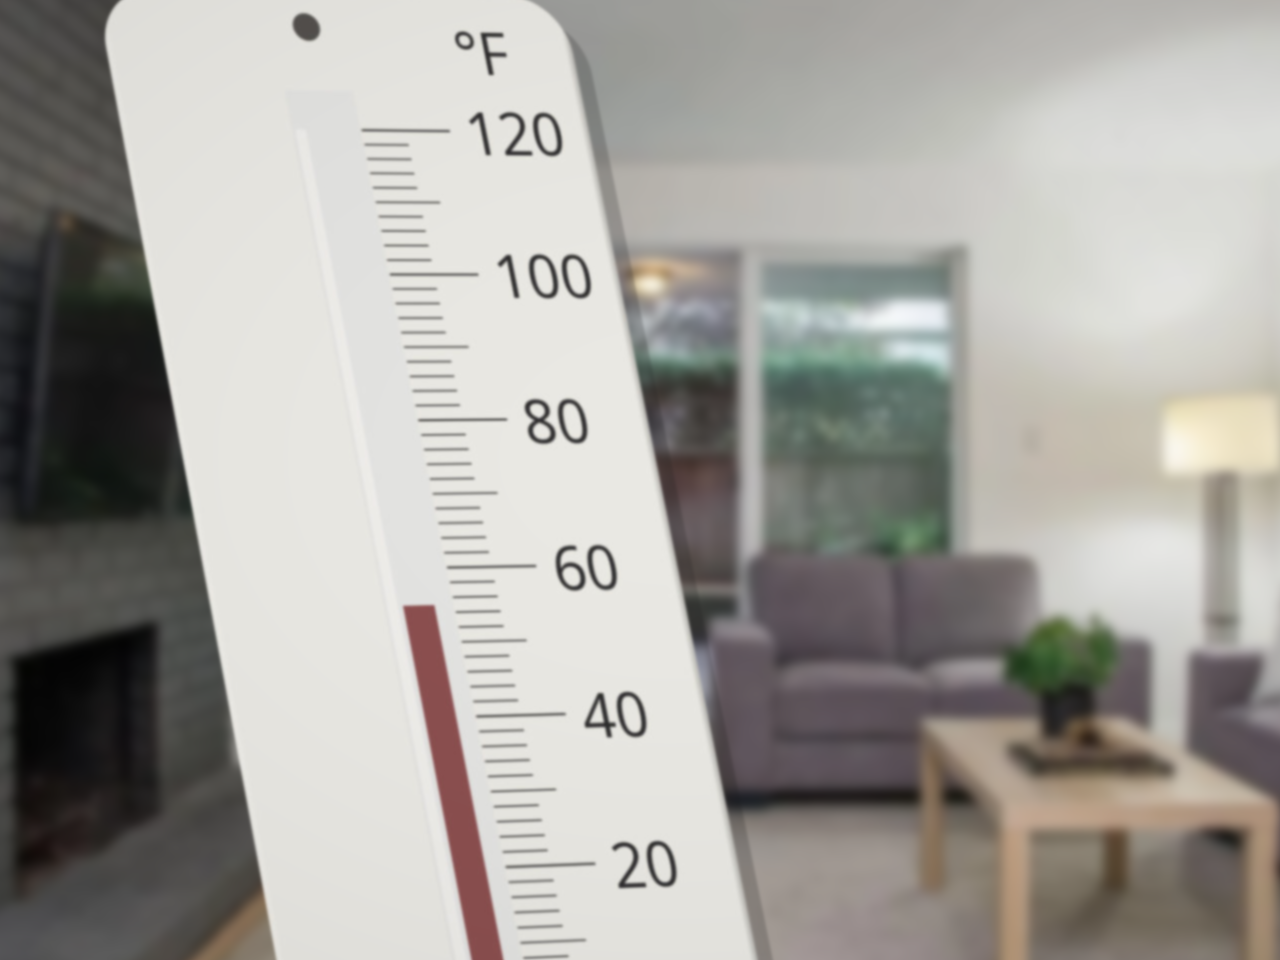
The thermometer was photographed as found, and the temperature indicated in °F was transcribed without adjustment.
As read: 55 °F
